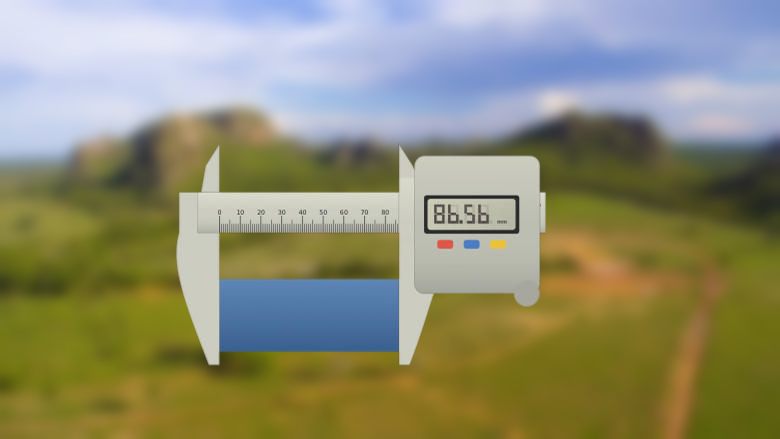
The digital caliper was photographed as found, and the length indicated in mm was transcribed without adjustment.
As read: 86.56 mm
